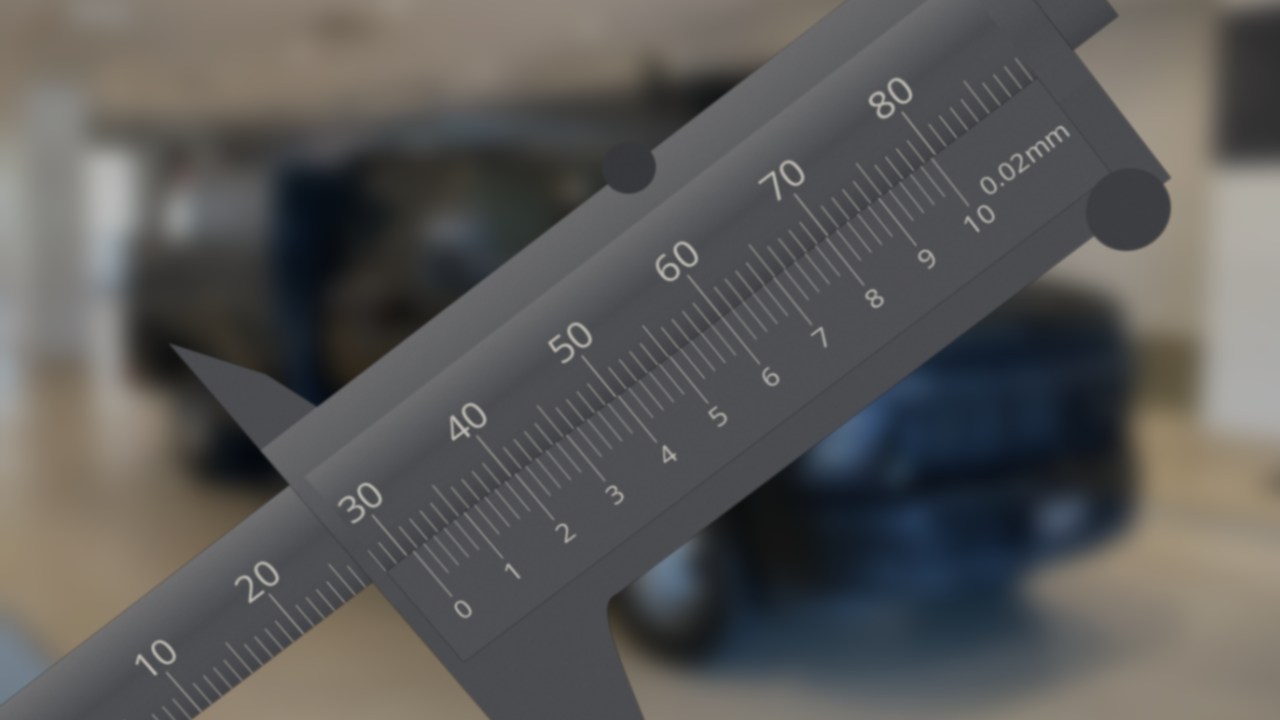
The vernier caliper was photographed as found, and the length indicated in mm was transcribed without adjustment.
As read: 30.6 mm
